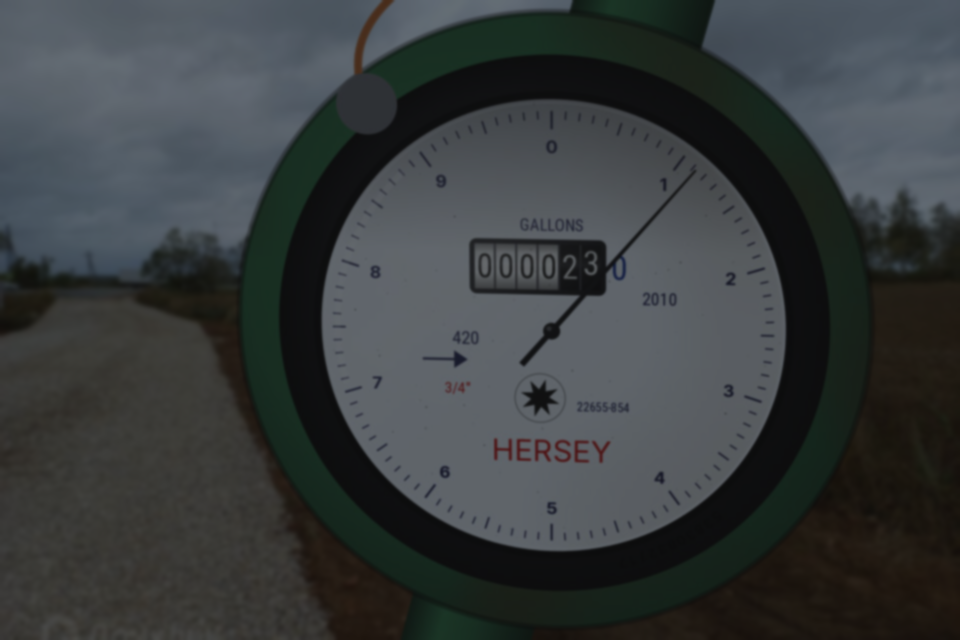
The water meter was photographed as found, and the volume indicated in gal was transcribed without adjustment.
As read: 231.1 gal
